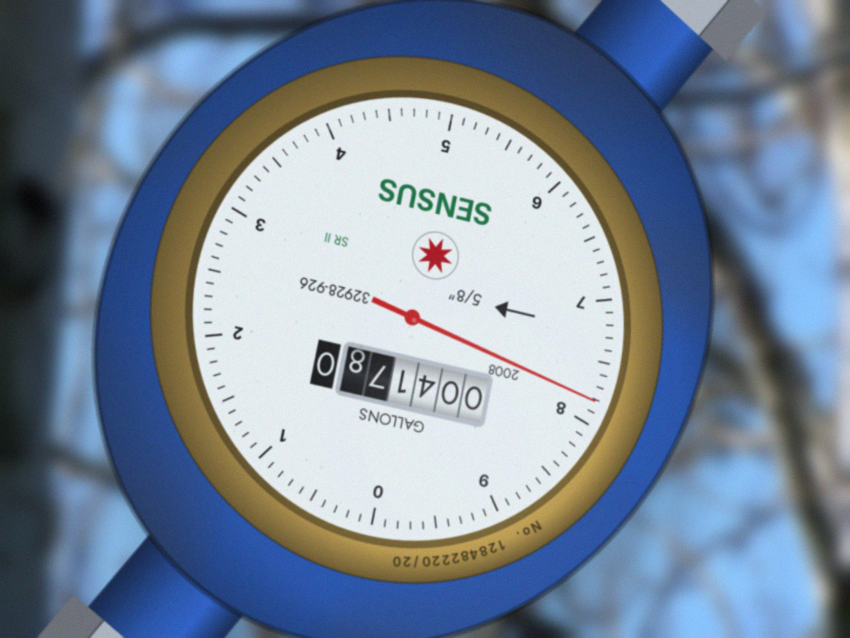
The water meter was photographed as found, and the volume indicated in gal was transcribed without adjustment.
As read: 41777.8 gal
